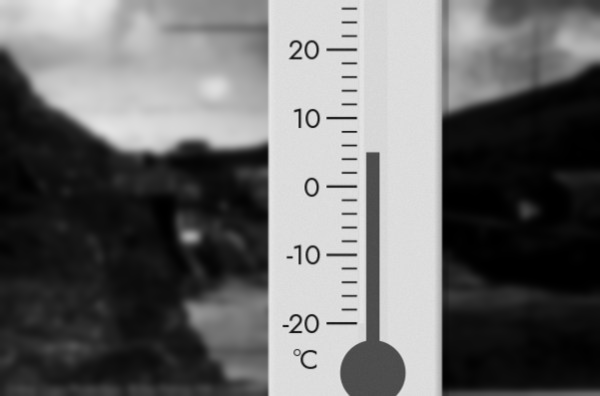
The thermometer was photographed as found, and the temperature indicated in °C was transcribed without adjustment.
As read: 5 °C
